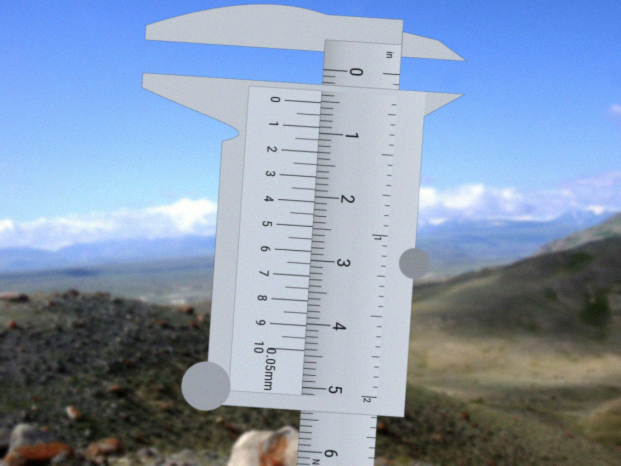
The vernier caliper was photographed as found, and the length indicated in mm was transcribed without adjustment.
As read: 5.2 mm
